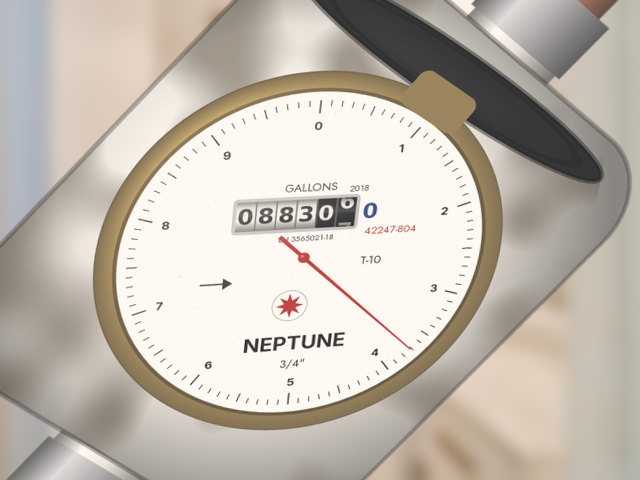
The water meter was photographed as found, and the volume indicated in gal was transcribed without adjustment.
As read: 883063.7 gal
